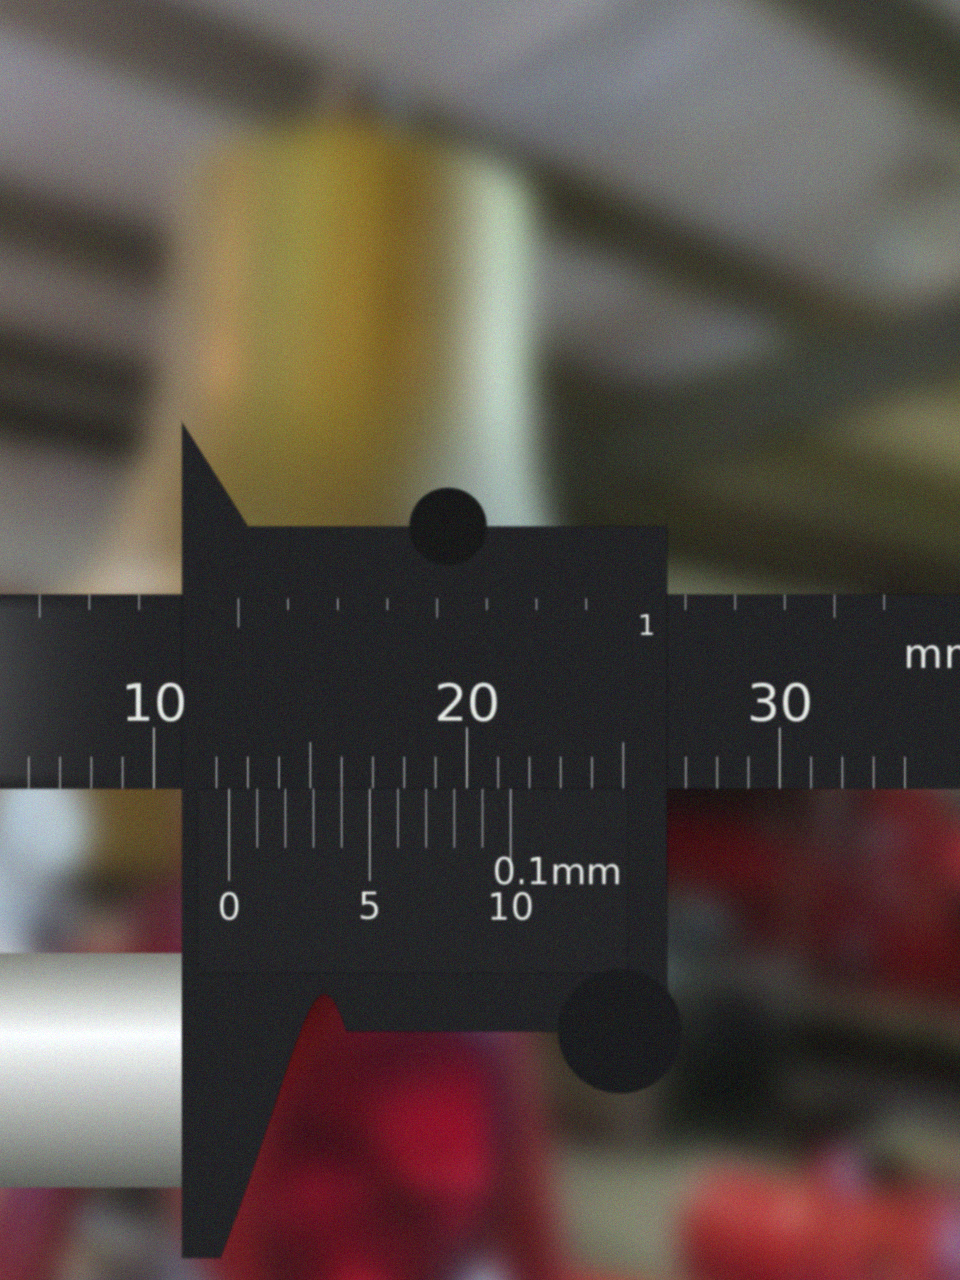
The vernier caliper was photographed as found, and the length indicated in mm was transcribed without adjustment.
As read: 12.4 mm
